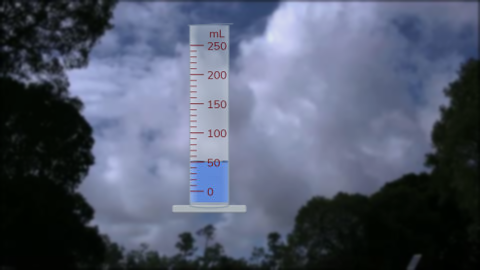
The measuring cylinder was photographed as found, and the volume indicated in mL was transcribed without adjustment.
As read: 50 mL
